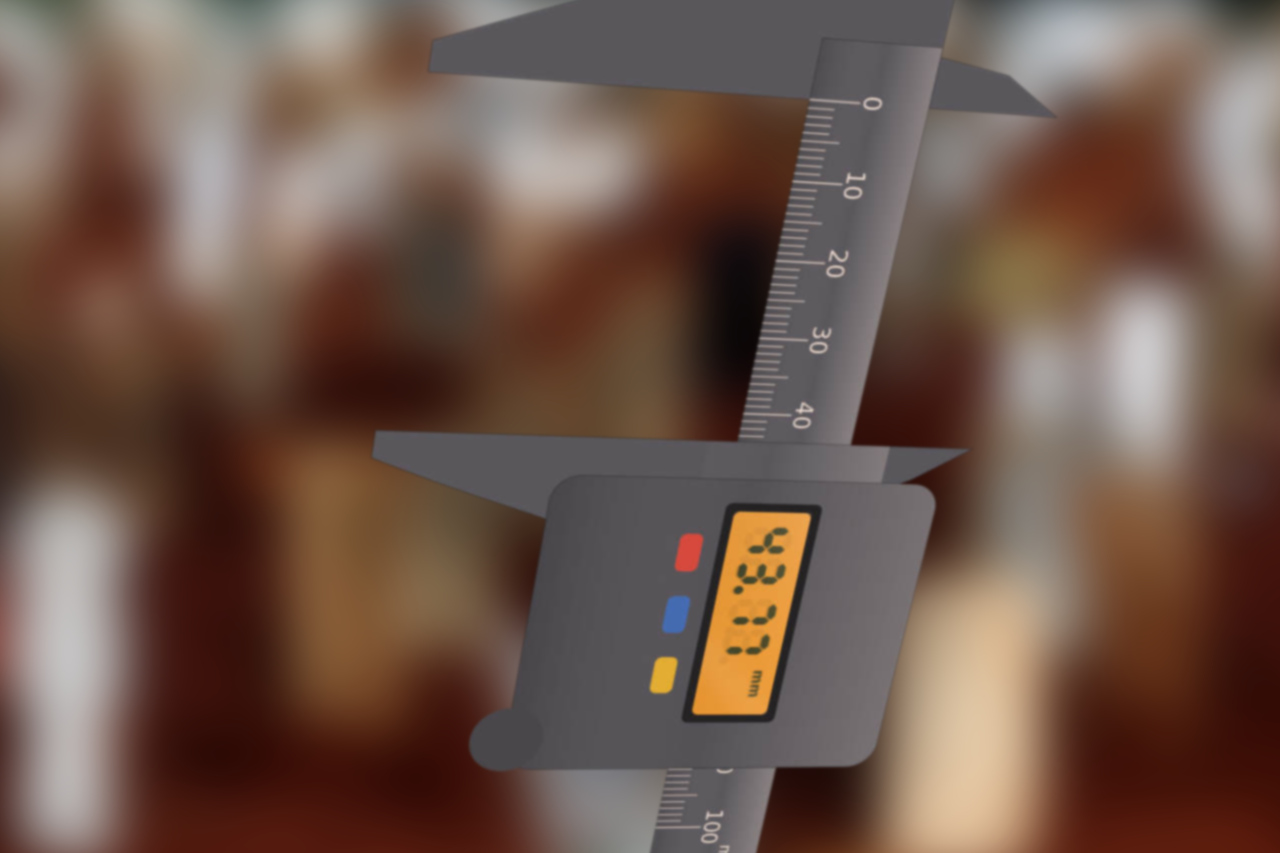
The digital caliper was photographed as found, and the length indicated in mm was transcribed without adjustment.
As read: 43.77 mm
